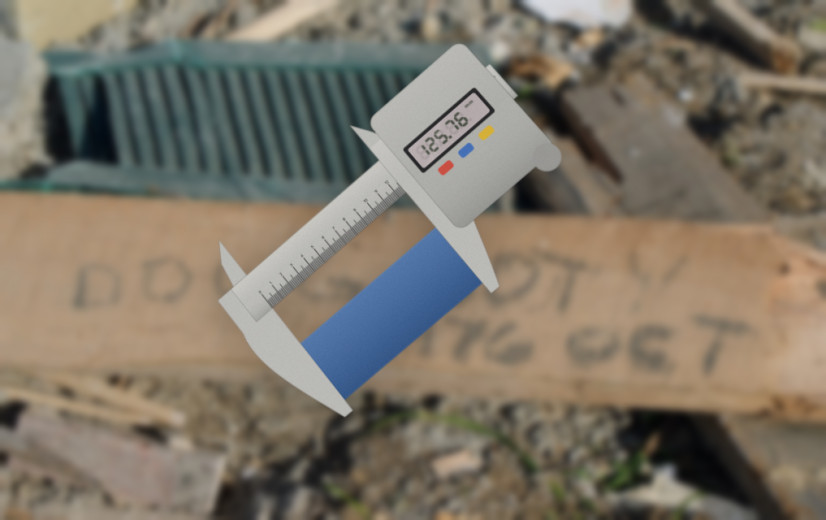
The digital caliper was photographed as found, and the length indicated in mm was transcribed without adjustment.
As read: 125.76 mm
